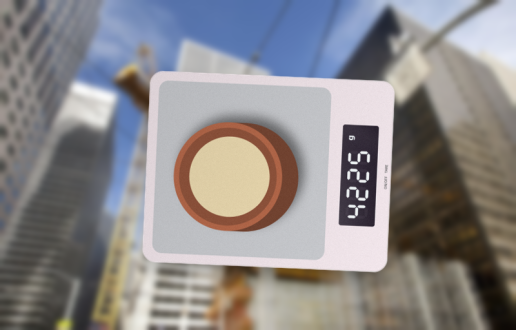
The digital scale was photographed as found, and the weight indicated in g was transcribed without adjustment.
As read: 4225 g
